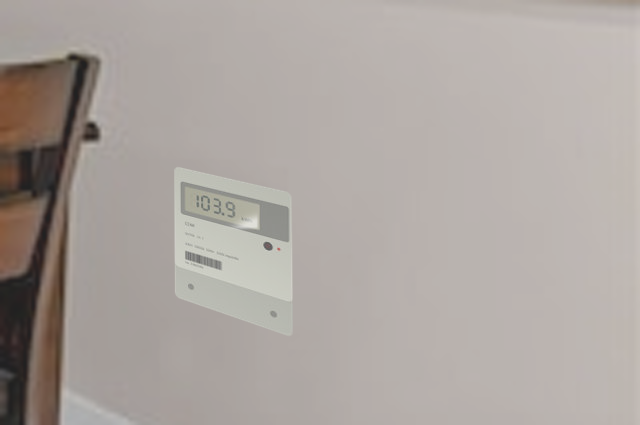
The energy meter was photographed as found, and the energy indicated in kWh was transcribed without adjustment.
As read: 103.9 kWh
